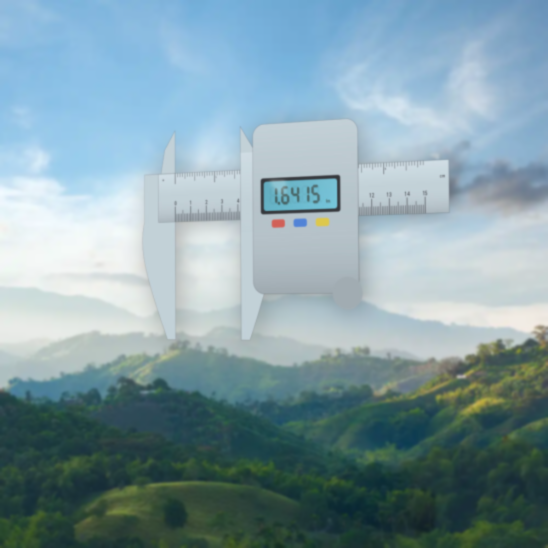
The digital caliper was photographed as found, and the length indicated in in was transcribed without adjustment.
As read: 1.6415 in
